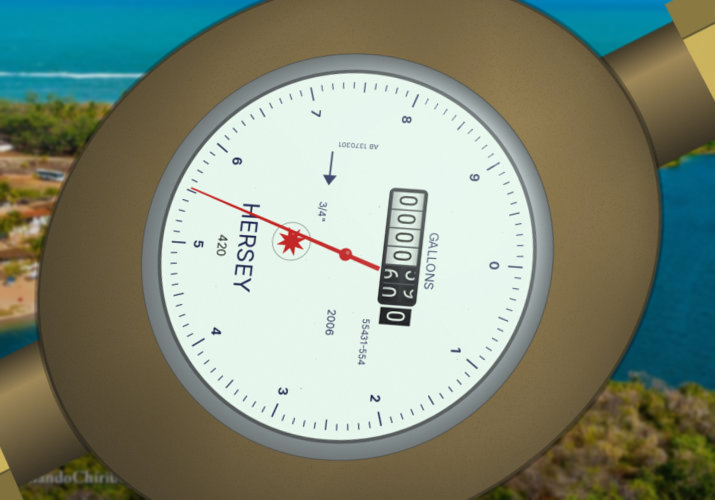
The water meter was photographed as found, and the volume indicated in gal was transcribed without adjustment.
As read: 595.5 gal
